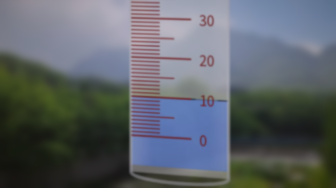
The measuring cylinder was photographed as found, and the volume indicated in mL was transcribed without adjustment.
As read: 10 mL
